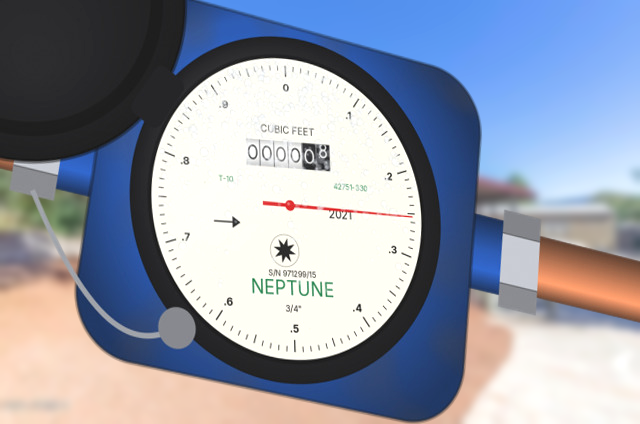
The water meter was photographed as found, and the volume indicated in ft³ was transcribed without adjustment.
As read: 8.25 ft³
